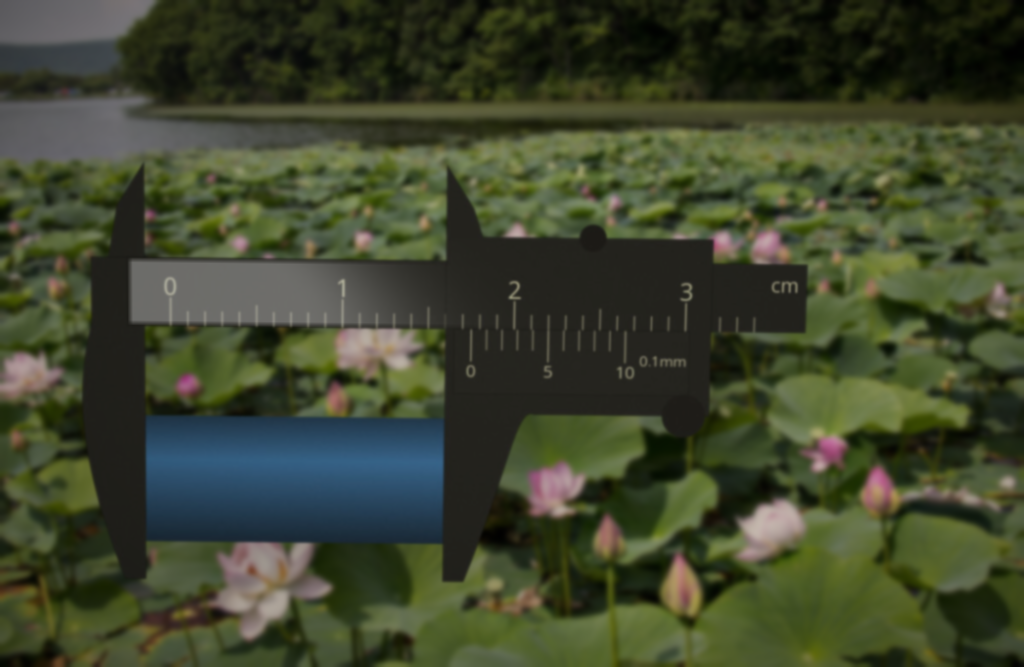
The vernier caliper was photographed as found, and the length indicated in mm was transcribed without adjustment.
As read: 17.5 mm
